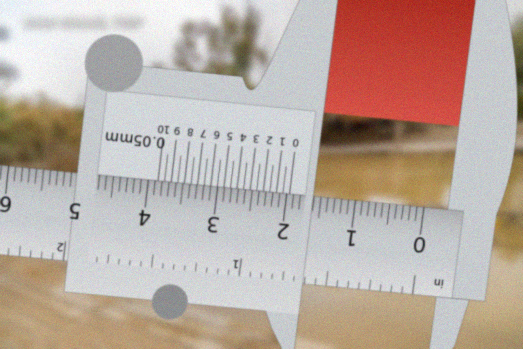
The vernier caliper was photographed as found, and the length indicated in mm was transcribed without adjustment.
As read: 19.6 mm
